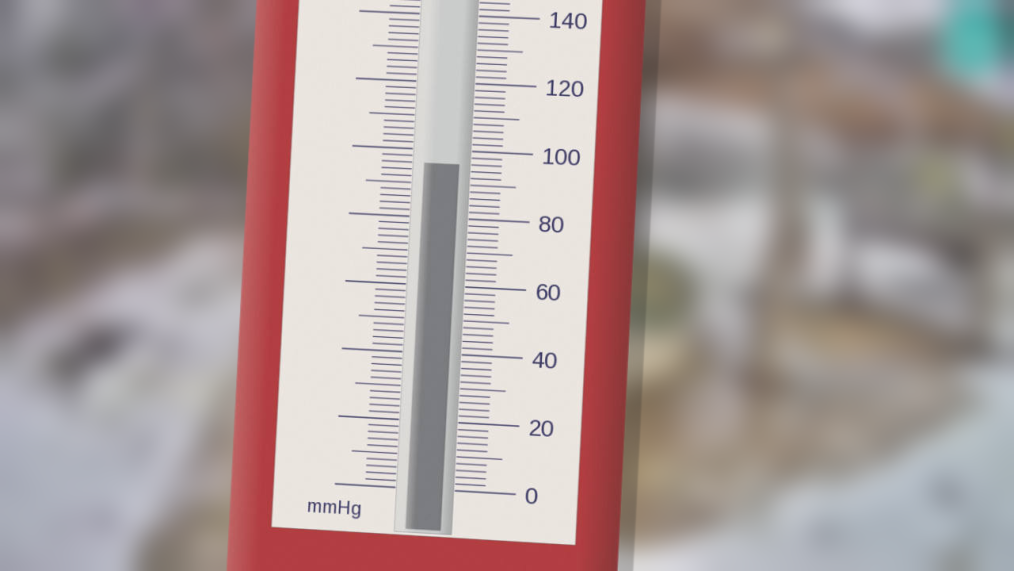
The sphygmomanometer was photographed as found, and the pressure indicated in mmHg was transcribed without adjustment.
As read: 96 mmHg
